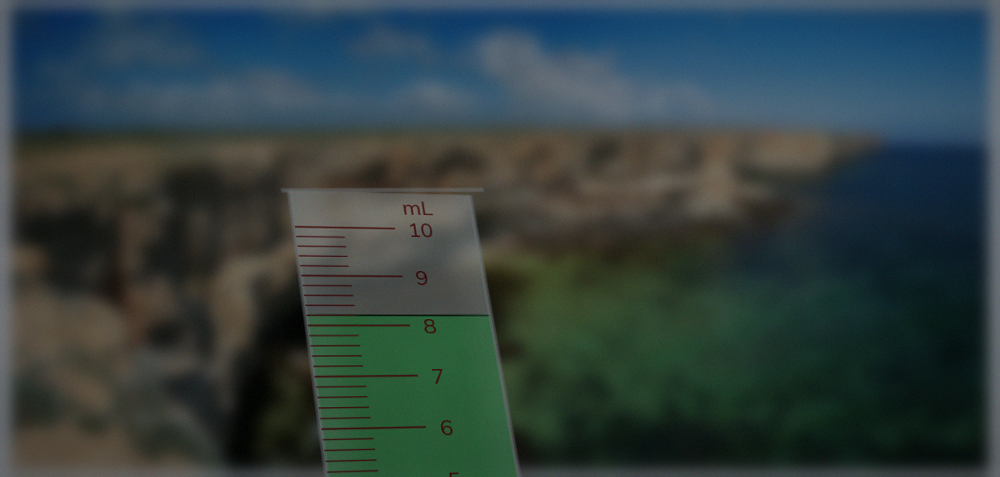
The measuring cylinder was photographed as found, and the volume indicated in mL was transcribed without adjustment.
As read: 8.2 mL
